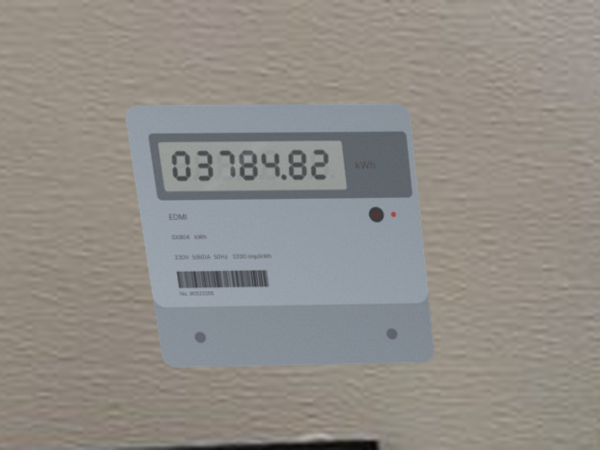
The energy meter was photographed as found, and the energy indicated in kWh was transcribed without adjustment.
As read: 3784.82 kWh
